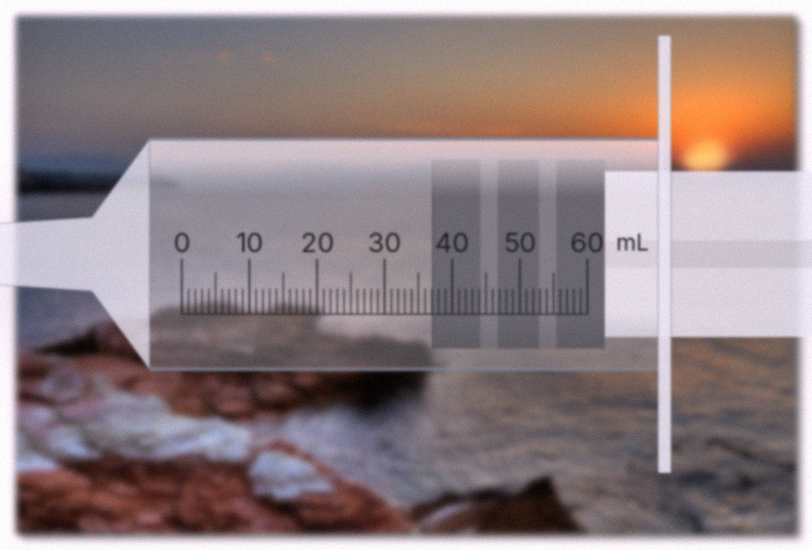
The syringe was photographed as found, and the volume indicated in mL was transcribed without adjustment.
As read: 37 mL
